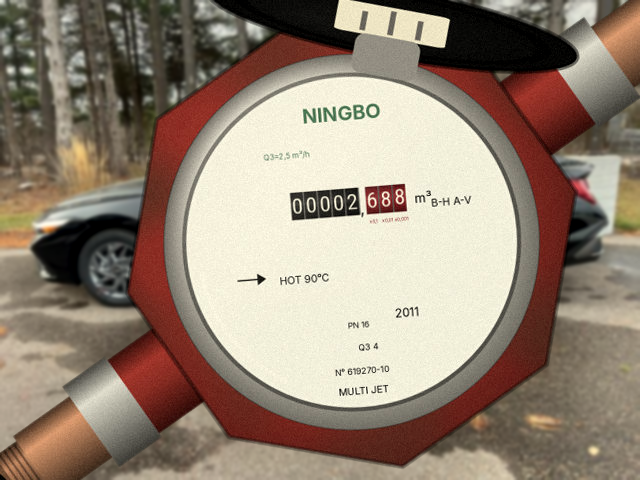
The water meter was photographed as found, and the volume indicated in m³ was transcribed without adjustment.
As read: 2.688 m³
